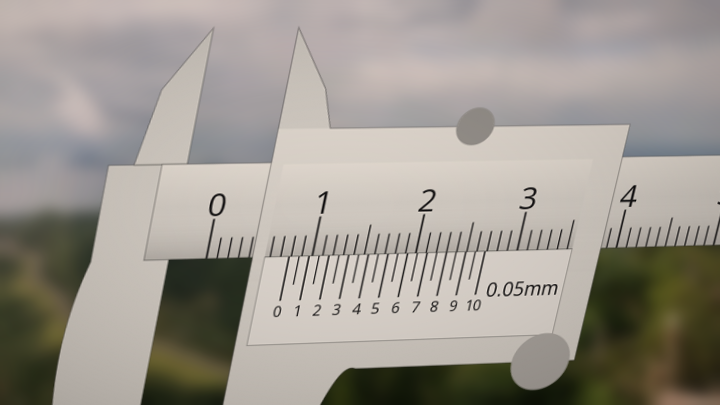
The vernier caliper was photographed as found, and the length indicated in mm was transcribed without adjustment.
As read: 7.8 mm
